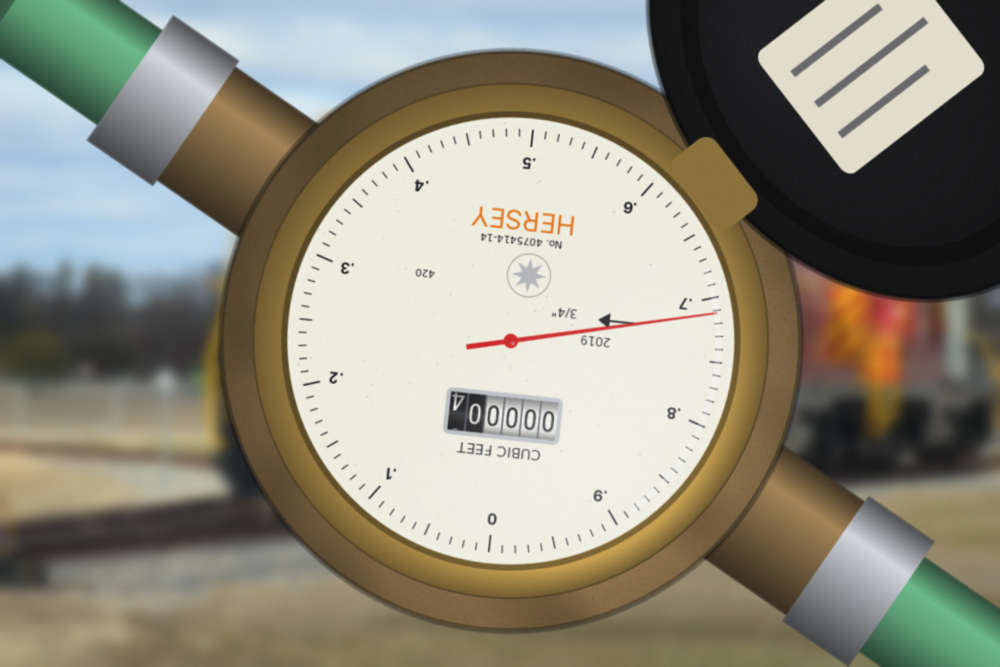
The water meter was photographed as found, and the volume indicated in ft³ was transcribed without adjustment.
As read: 3.71 ft³
